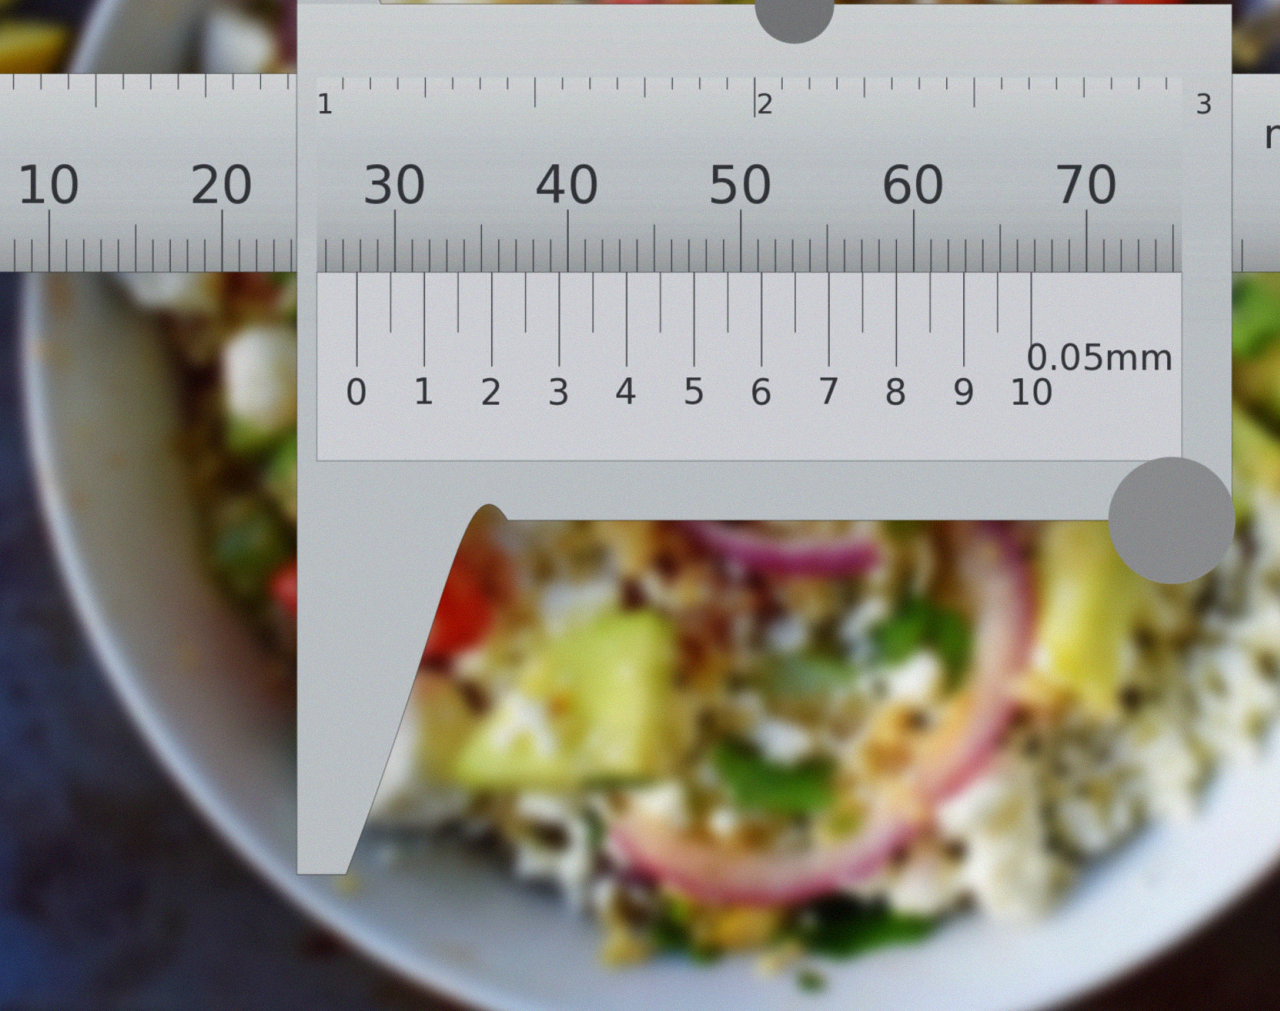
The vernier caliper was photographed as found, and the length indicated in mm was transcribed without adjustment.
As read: 27.8 mm
